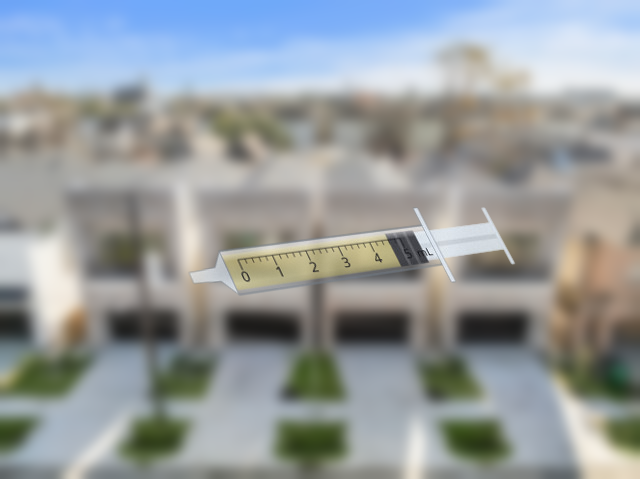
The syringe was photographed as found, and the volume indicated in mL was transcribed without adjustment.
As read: 4.6 mL
